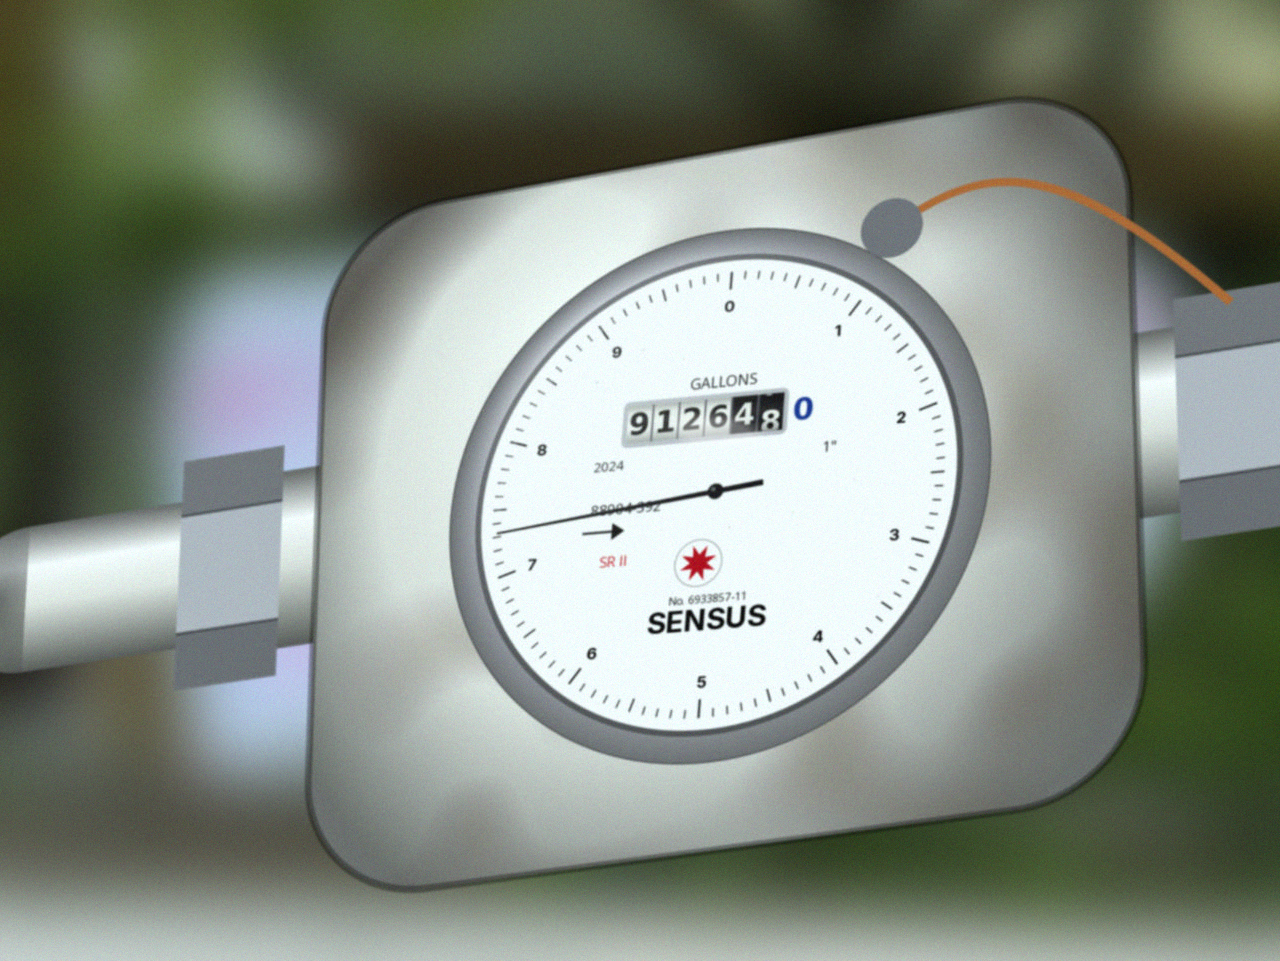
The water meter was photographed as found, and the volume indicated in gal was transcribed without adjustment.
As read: 9126477.3 gal
